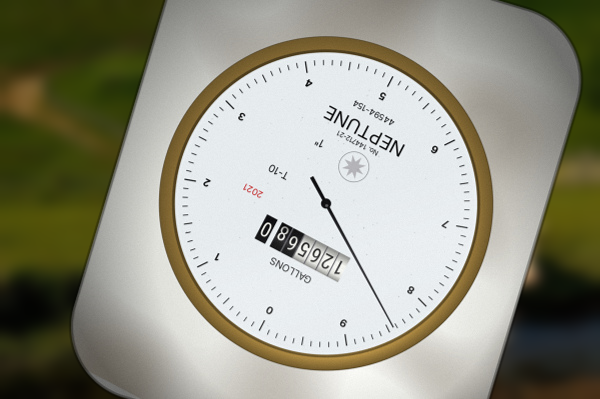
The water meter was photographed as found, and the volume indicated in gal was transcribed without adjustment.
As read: 1265678.4 gal
